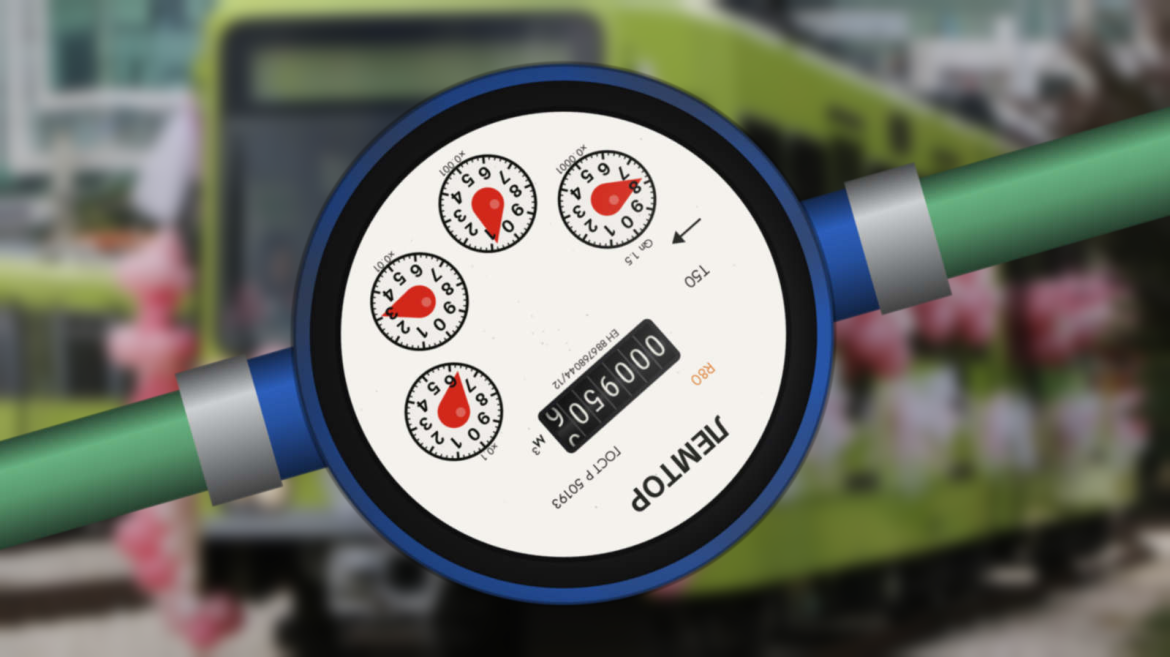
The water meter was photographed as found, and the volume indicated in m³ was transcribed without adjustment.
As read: 9505.6307 m³
